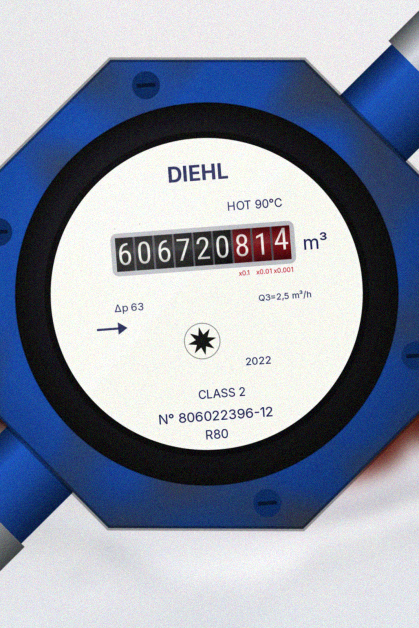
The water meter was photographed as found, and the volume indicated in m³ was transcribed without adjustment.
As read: 606720.814 m³
